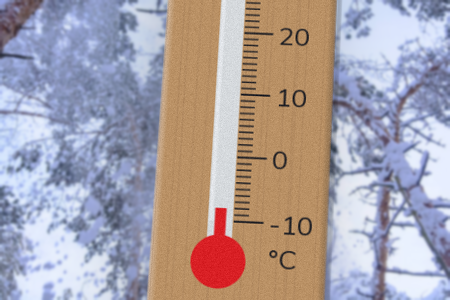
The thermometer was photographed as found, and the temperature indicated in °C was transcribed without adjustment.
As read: -8 °C
